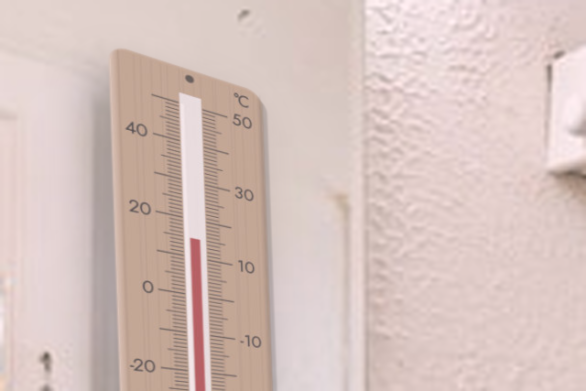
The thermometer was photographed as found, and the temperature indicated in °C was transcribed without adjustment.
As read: 15 °C
